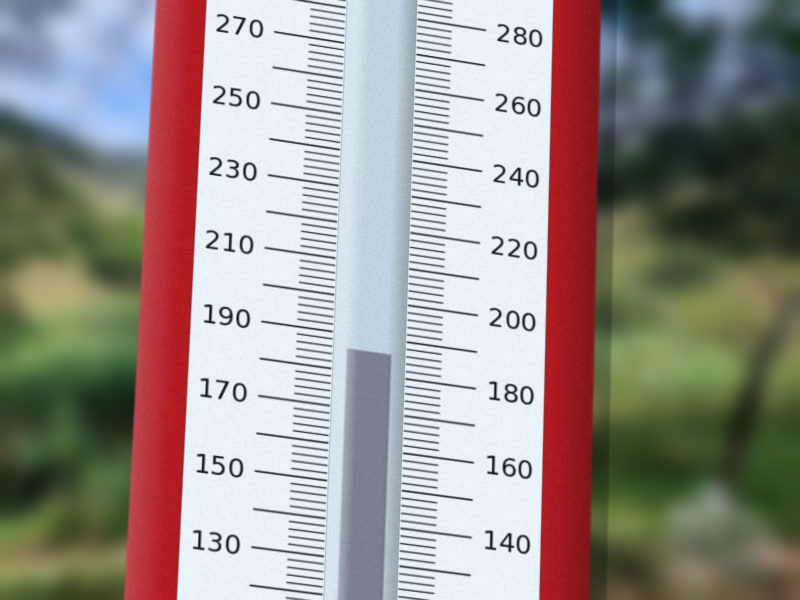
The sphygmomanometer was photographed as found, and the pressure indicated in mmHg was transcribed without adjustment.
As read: 186 mmHg
